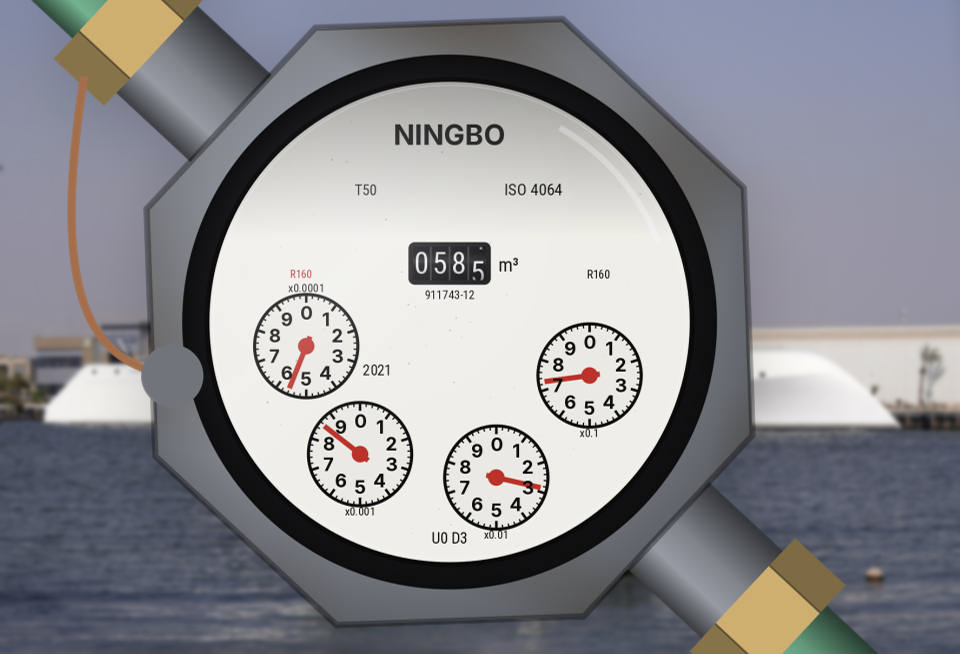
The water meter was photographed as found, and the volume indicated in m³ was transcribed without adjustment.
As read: 584.7285 m³
